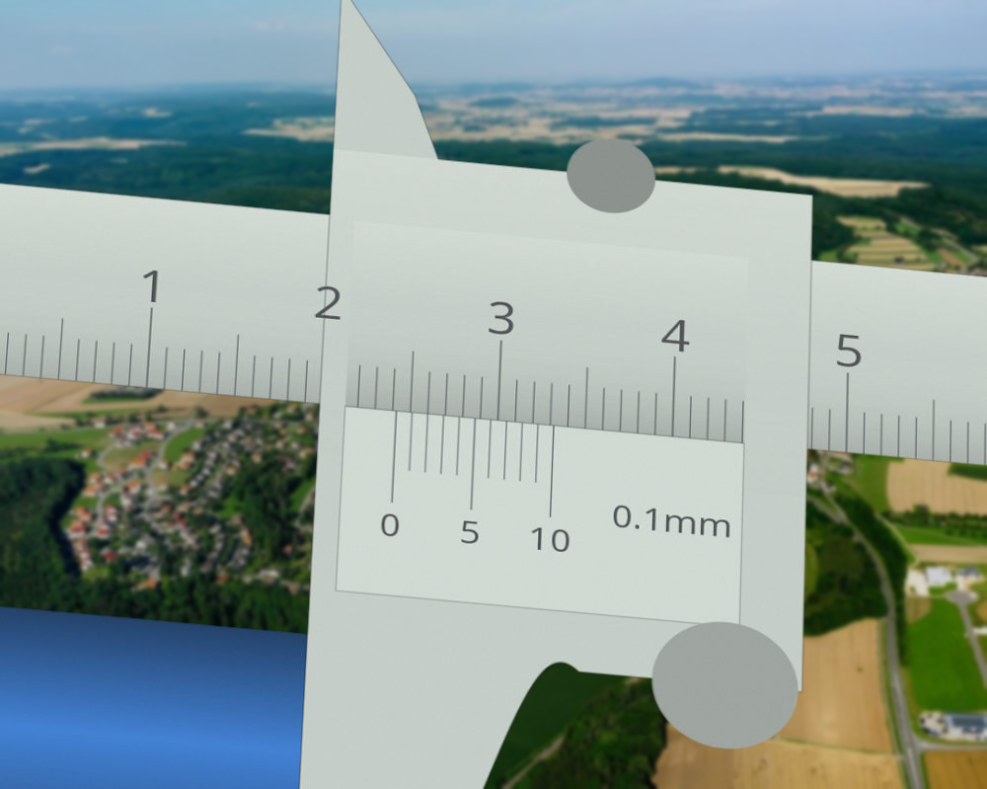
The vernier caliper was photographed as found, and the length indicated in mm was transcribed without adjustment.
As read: 24.2 mm
